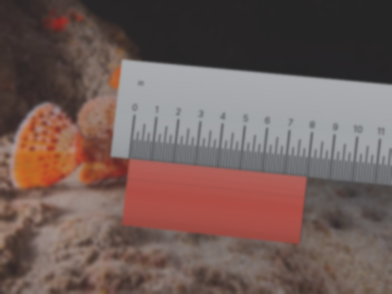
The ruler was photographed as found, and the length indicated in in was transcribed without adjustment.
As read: 8 in
